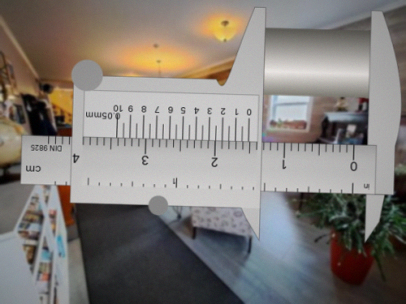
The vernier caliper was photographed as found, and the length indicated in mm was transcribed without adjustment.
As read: 15.2 mm
